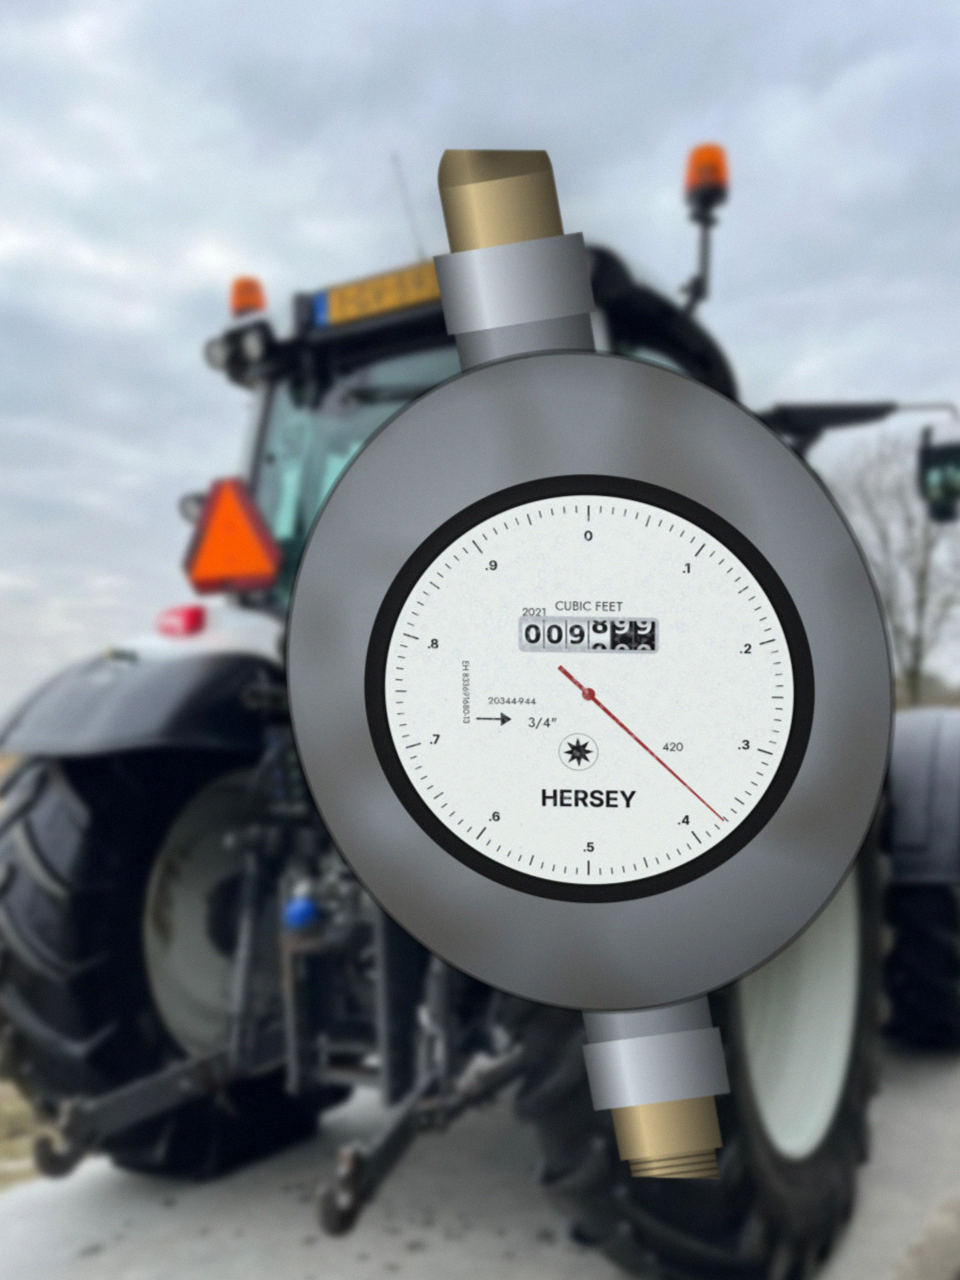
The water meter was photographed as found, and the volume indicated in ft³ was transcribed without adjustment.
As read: 9899.37 ft³
